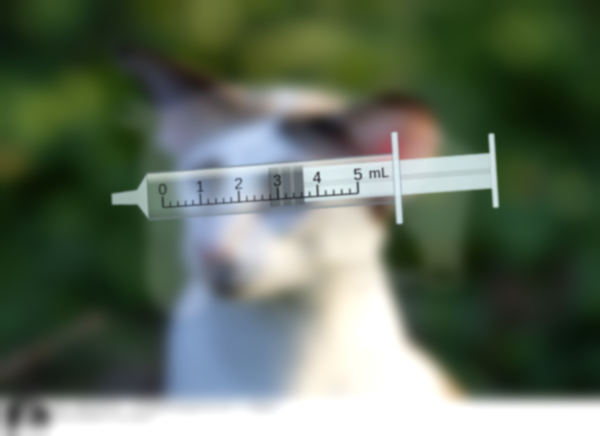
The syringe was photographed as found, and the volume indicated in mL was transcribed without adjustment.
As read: 2.8 mL
